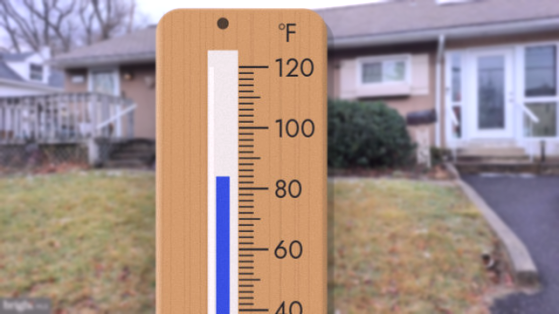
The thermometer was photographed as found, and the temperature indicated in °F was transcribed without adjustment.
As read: 84 °F
